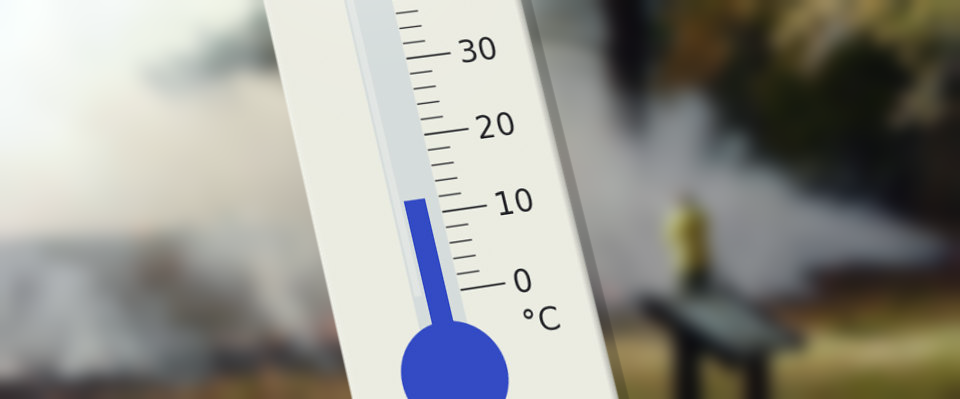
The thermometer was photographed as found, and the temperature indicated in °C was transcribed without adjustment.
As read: 12 °C
